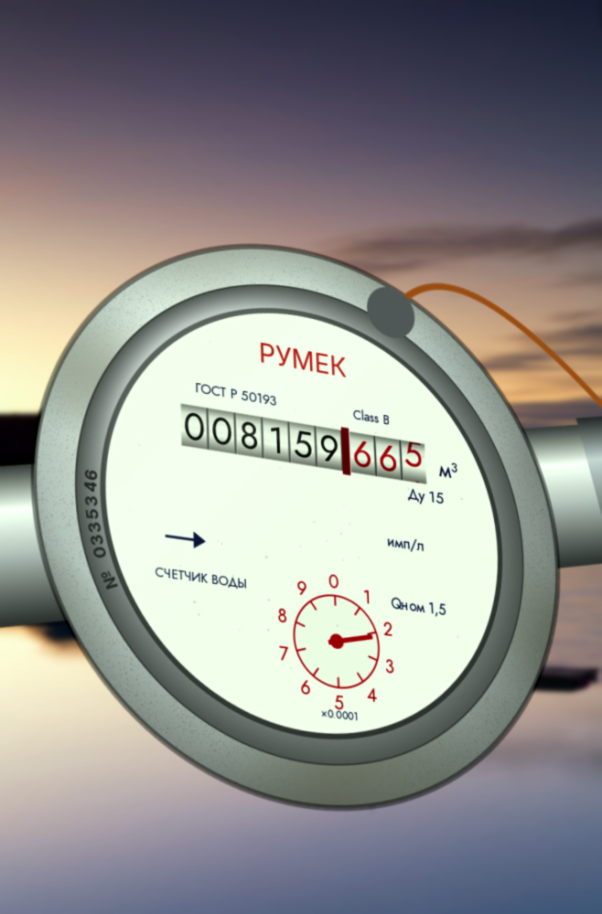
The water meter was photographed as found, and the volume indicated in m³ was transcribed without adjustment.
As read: 8159.6652 m³
